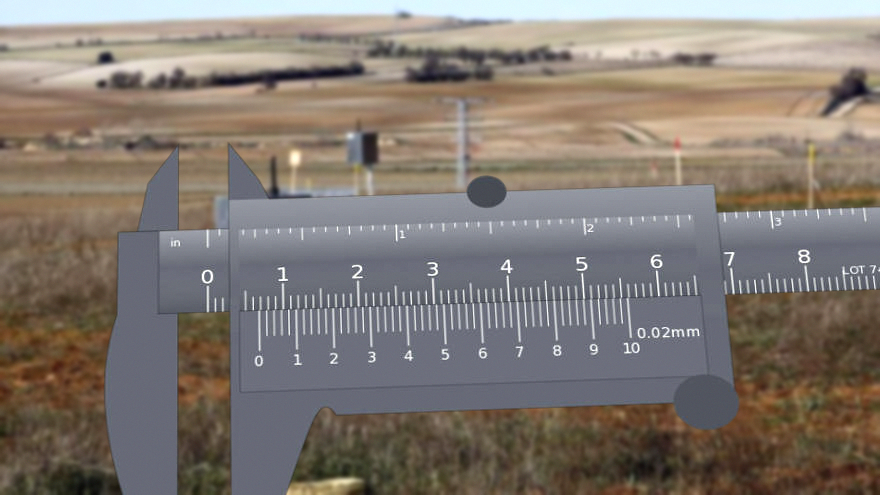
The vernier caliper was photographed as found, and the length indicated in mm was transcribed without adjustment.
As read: 6.8 mm
